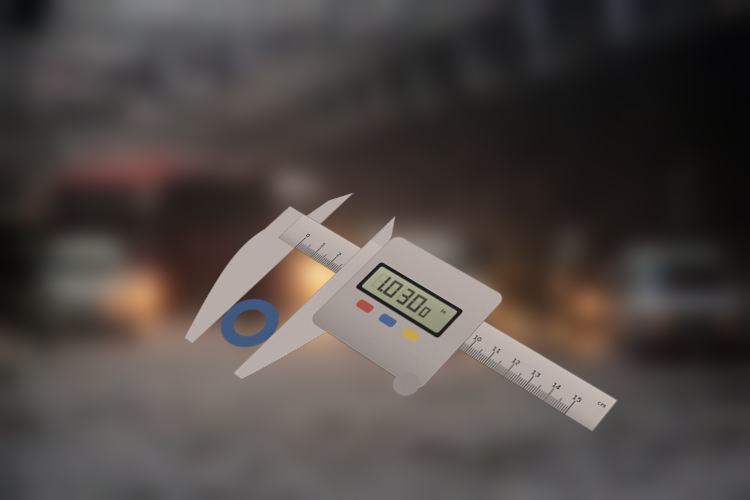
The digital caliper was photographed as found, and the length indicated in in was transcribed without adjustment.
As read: 1.0300 in
